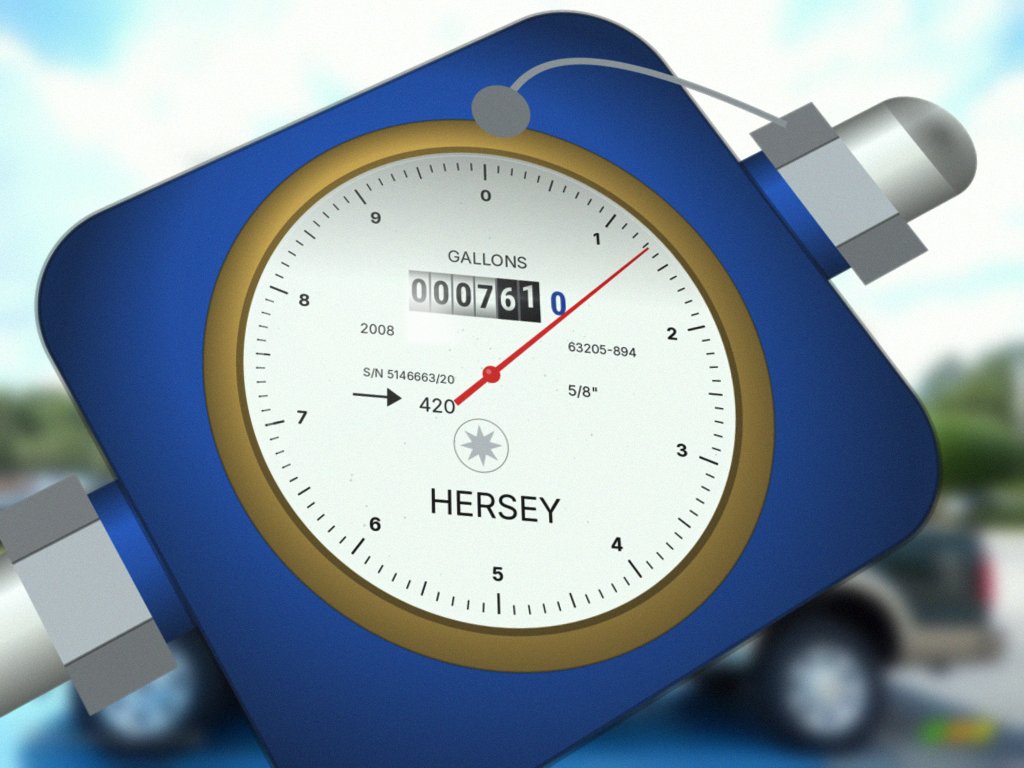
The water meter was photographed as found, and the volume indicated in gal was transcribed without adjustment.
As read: 7611.3 gal
